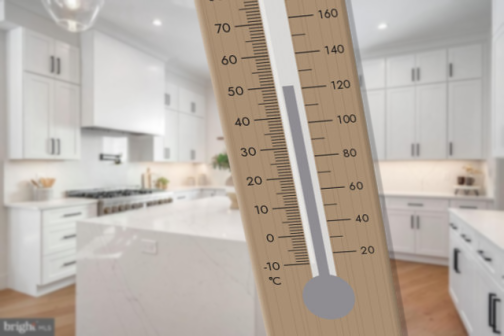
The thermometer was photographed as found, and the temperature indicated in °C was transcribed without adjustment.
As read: 50 °C
